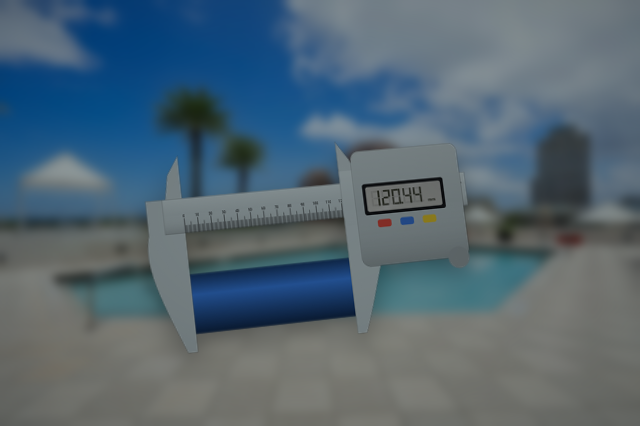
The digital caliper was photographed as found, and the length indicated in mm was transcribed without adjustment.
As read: 120.44 mm
